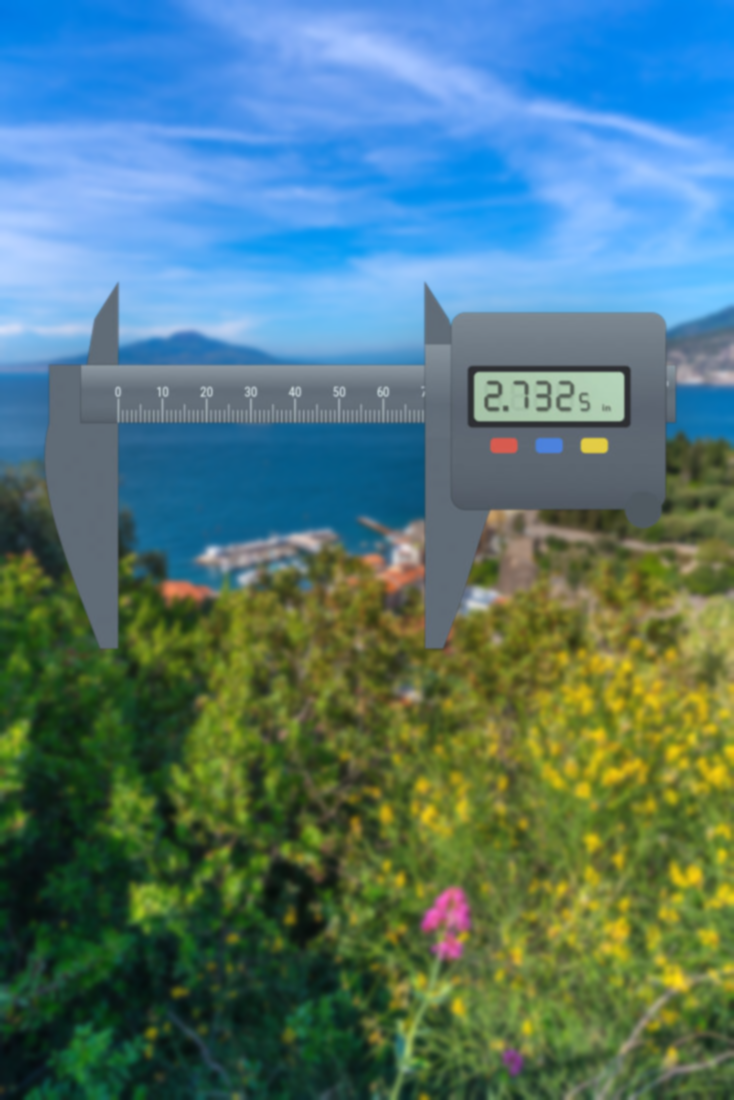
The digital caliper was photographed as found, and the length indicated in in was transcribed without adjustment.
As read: 2.7325 in
